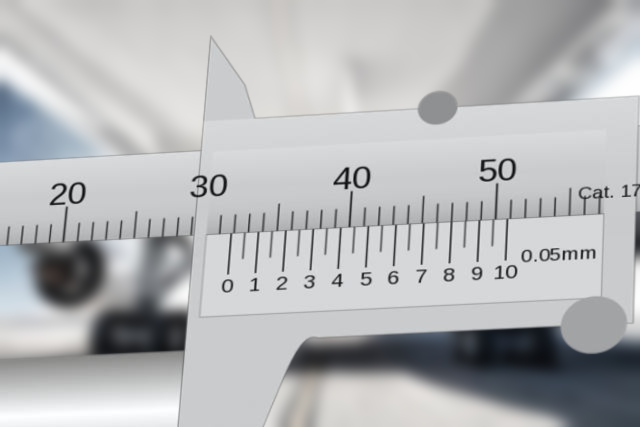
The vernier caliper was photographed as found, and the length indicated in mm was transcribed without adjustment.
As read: 31.8 mm
